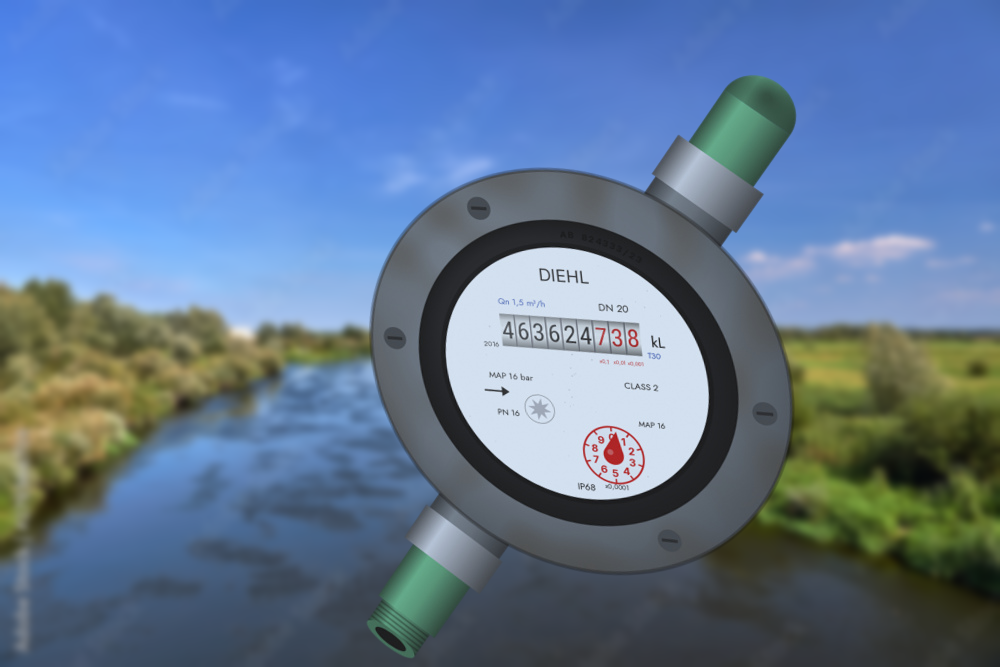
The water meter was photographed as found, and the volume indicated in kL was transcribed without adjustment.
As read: 463624.7380 kL
